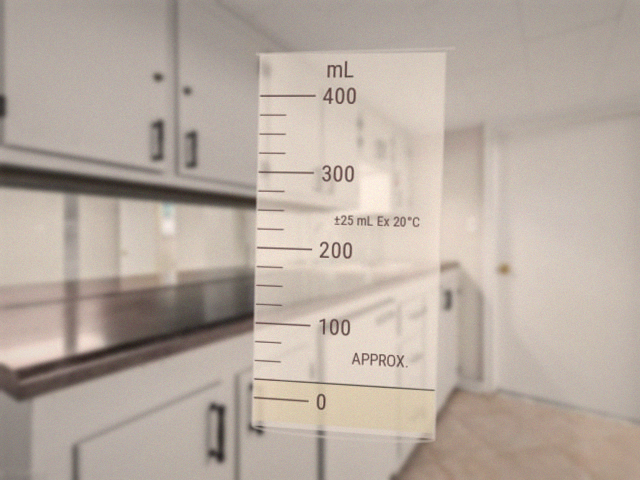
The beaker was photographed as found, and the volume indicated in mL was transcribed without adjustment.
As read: 25 mL
